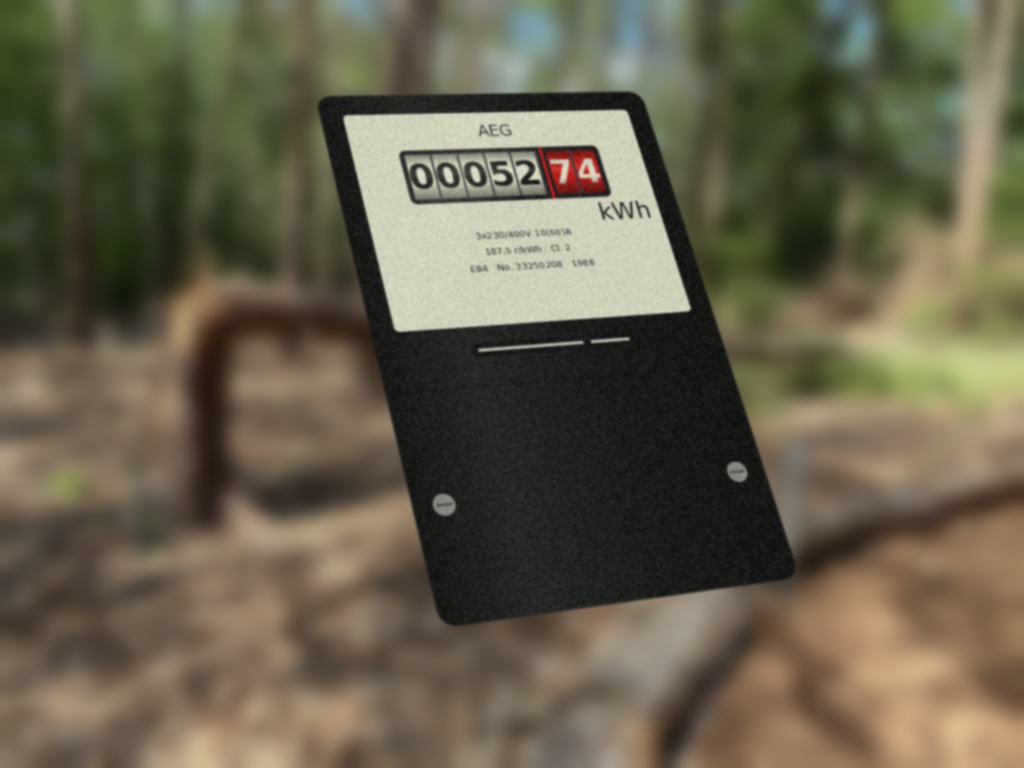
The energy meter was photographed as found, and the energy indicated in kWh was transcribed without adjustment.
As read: 52.74 kWh
